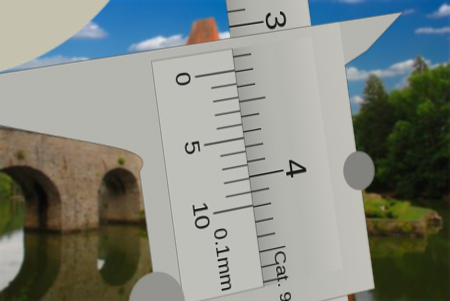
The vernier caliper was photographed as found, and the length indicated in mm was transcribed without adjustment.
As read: 32.9 mm
